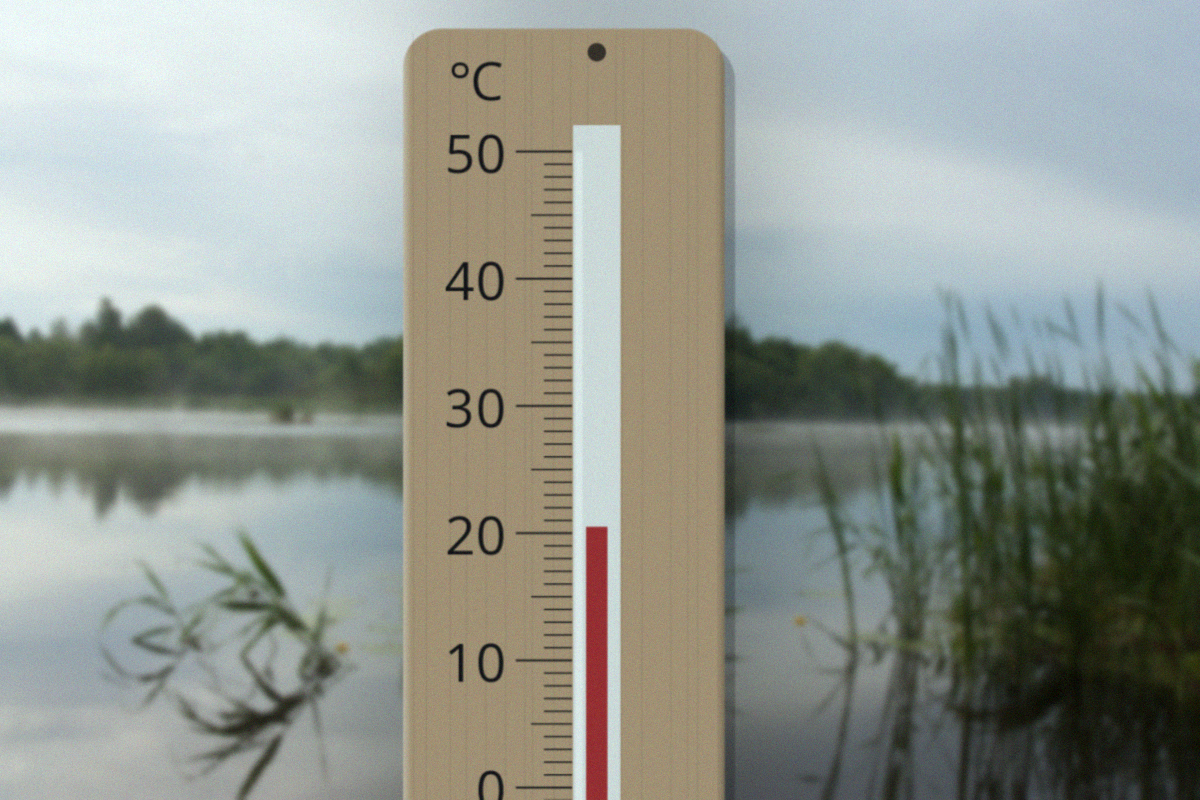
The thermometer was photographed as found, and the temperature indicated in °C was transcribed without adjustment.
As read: 20.5 °C
